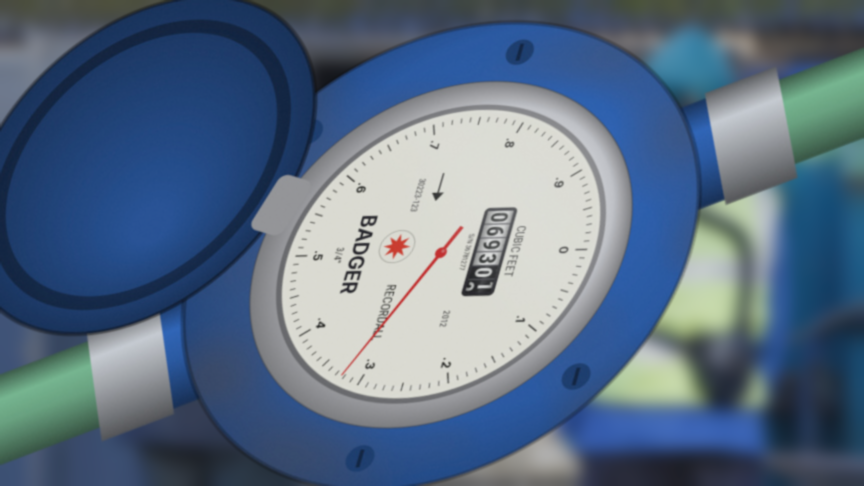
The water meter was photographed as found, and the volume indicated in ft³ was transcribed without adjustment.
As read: 69301.32 ft³
